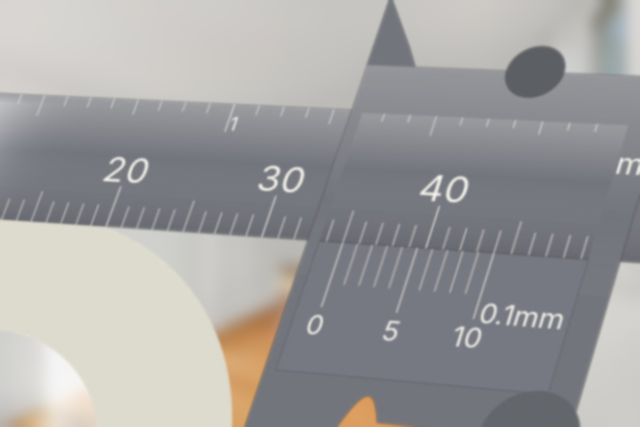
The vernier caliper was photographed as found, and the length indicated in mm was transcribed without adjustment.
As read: 35.0 mm
